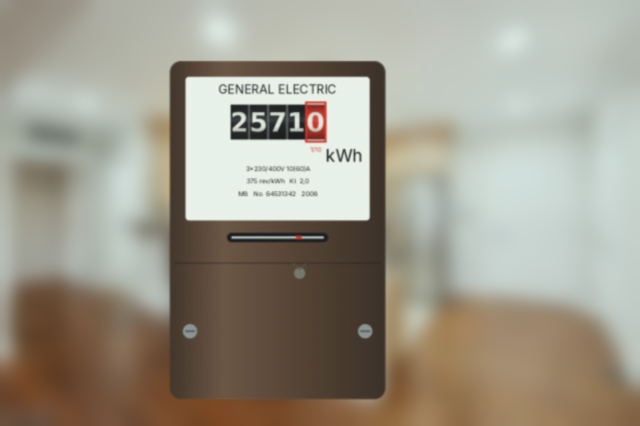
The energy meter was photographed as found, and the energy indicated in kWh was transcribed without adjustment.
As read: 2571.0 kWh
